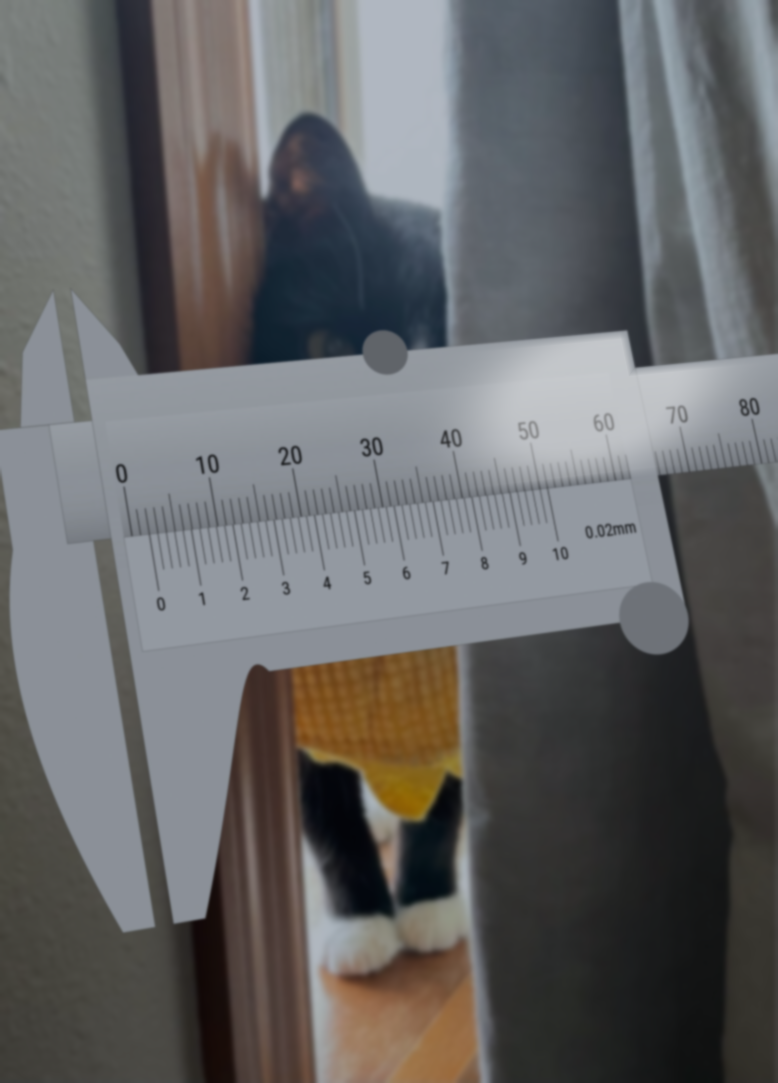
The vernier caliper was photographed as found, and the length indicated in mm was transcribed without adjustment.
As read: 2.0 mm
